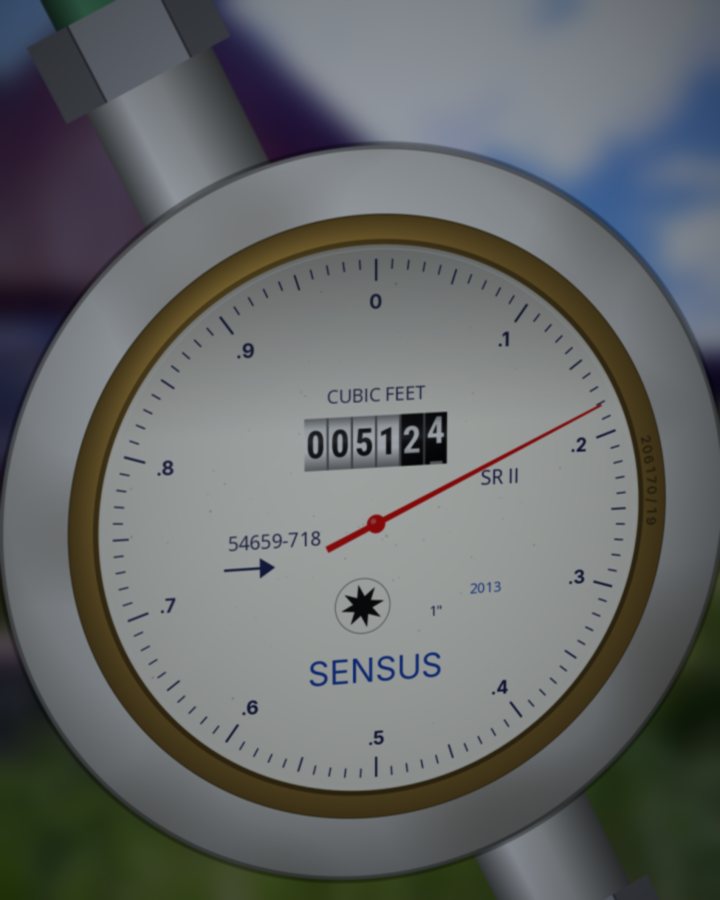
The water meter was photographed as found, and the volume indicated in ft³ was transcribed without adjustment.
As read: 5124.18 ft³
